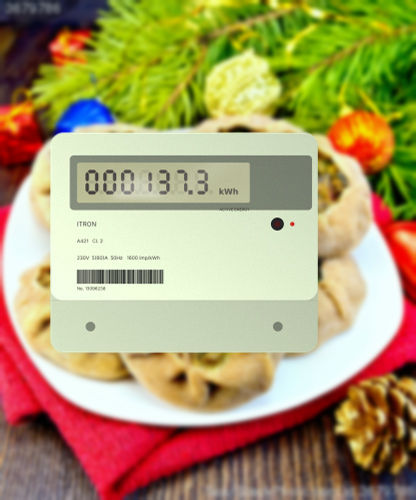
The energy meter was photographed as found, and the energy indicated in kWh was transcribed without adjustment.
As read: 137.3 kWh
